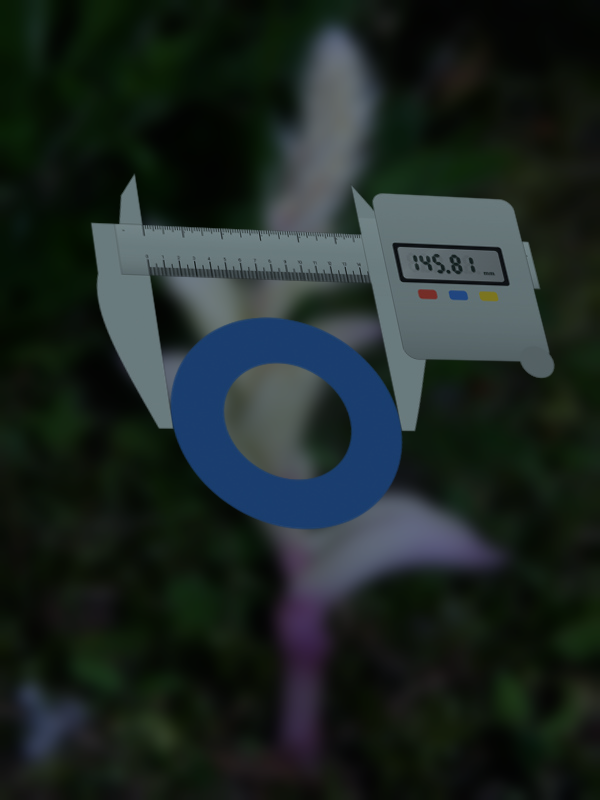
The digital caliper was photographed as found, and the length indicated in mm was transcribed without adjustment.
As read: 145.81 mm
